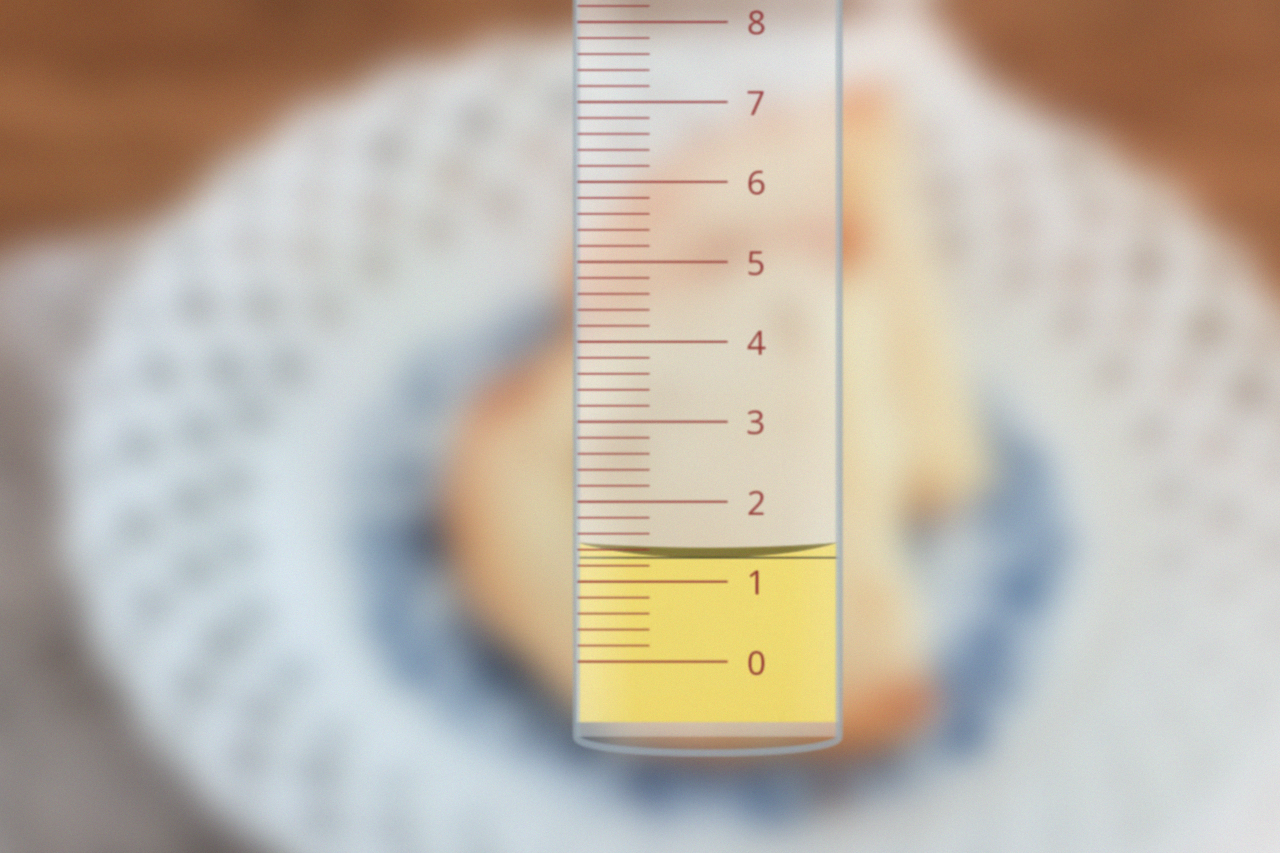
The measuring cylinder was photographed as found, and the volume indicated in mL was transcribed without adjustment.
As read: 1.3 mL
